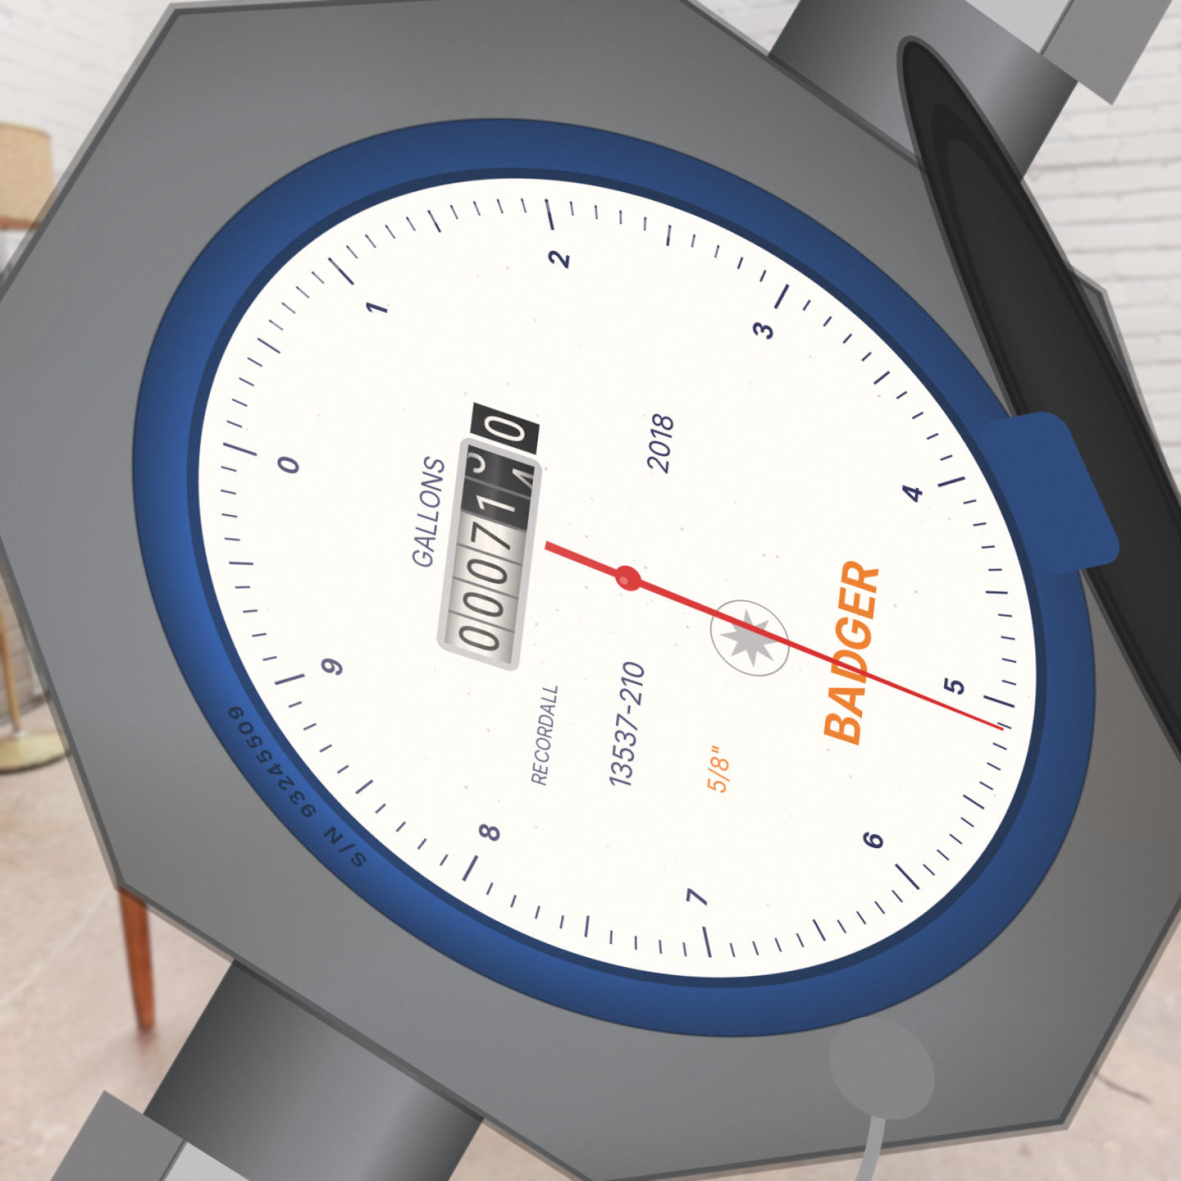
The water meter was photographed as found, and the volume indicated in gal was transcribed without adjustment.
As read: 7135.1 gal
